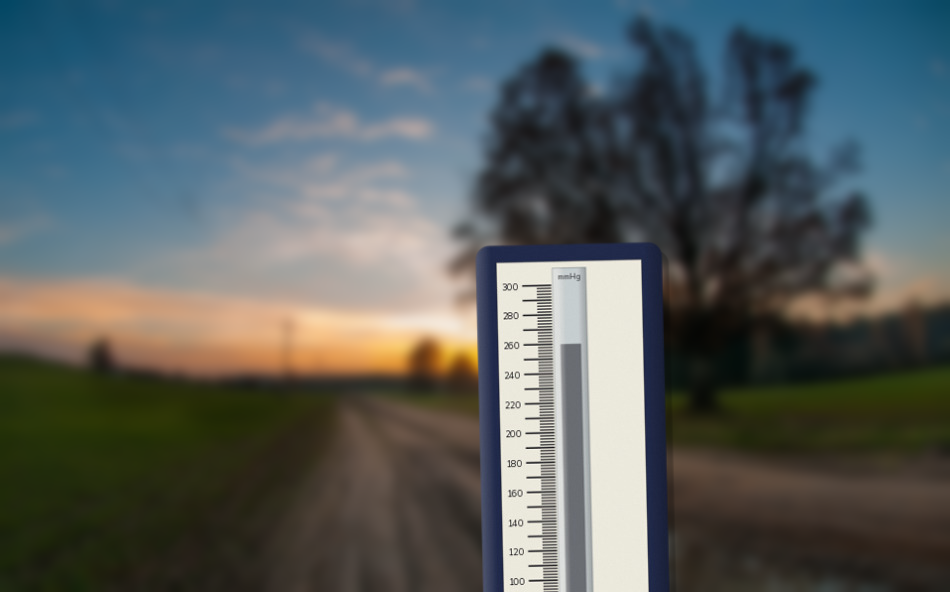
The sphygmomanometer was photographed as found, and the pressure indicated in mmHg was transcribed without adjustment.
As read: 260 mmHg
